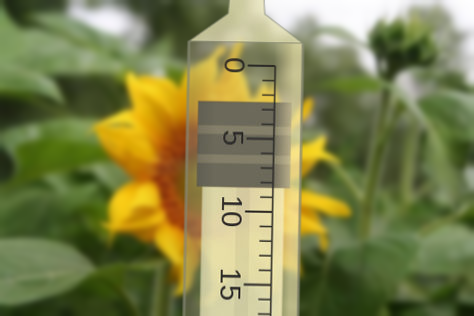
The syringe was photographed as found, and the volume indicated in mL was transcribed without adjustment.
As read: 2.5 mL
